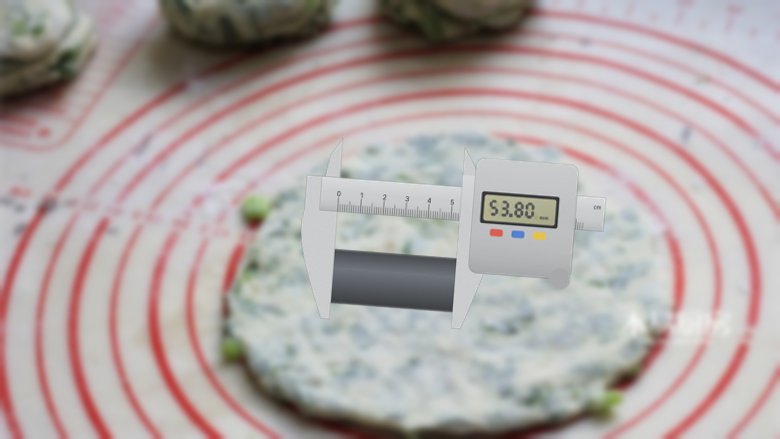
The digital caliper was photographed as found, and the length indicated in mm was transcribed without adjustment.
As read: 53.80 mm
